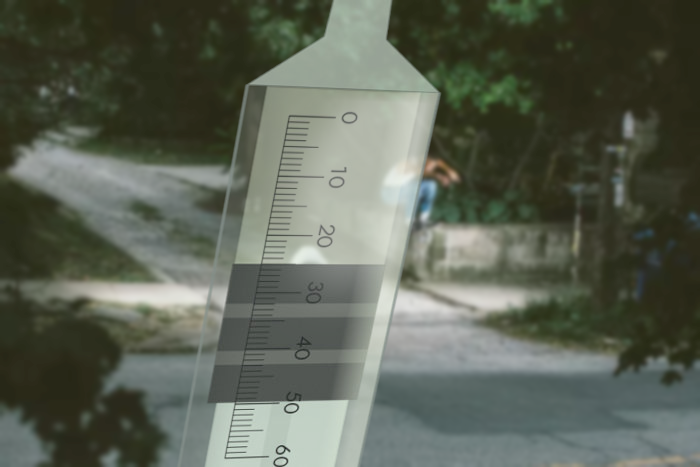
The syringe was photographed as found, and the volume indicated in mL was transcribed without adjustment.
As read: 25 mL
